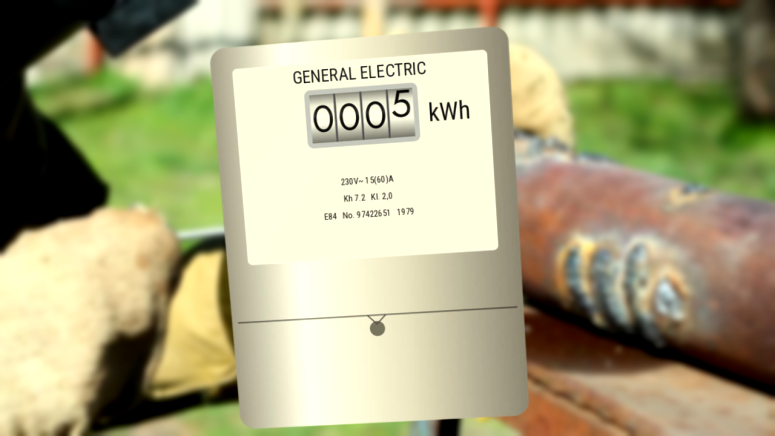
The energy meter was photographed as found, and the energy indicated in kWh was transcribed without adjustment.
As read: 5 kWh
